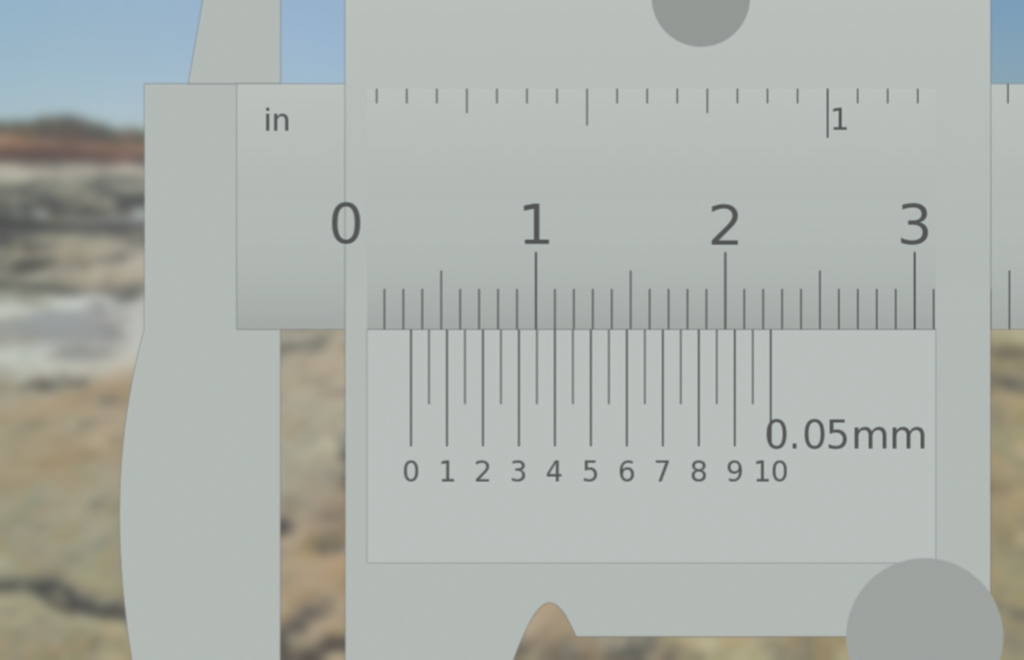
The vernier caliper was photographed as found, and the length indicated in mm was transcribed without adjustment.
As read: 3.4 mm
